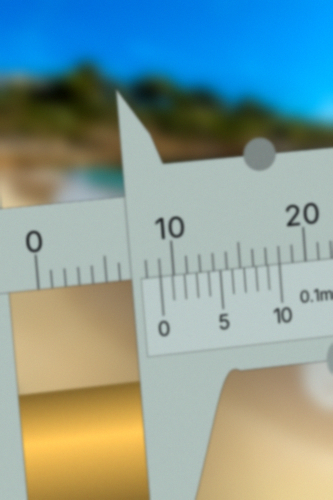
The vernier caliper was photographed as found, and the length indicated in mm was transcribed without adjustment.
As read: 9.0 mm
